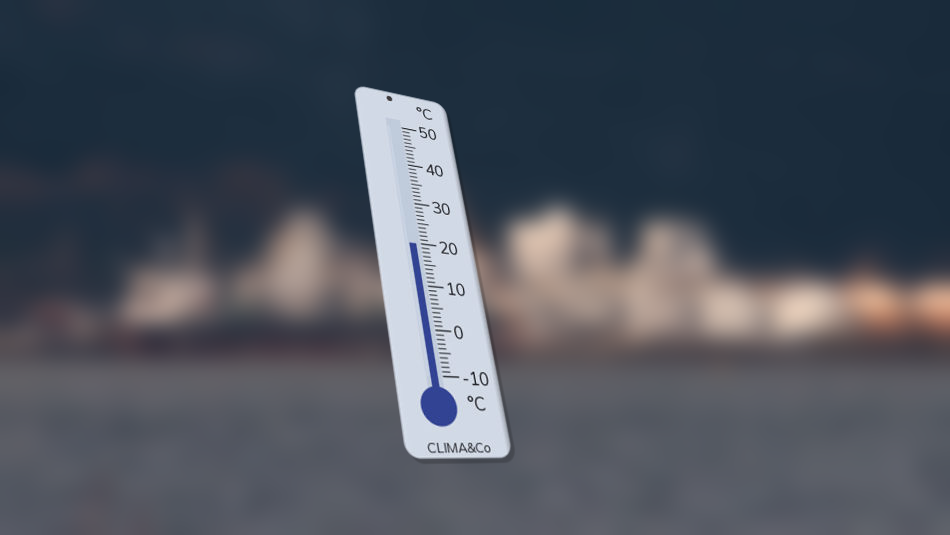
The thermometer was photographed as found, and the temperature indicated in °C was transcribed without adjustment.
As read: 20 °C
